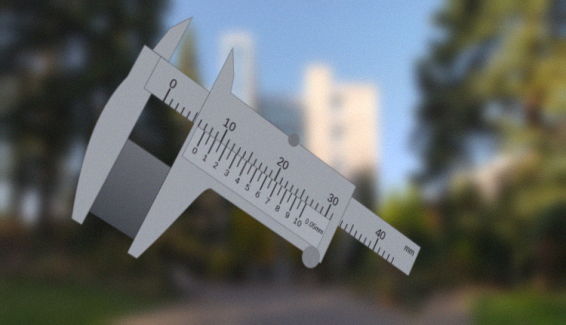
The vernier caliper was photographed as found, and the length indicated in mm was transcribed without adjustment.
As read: 7.2 mm
